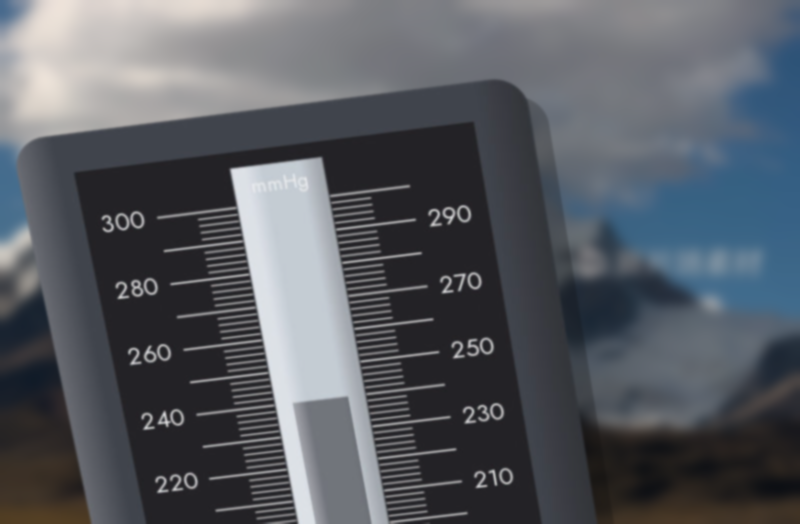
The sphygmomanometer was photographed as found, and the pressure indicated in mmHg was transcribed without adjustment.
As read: 240 mmHg
